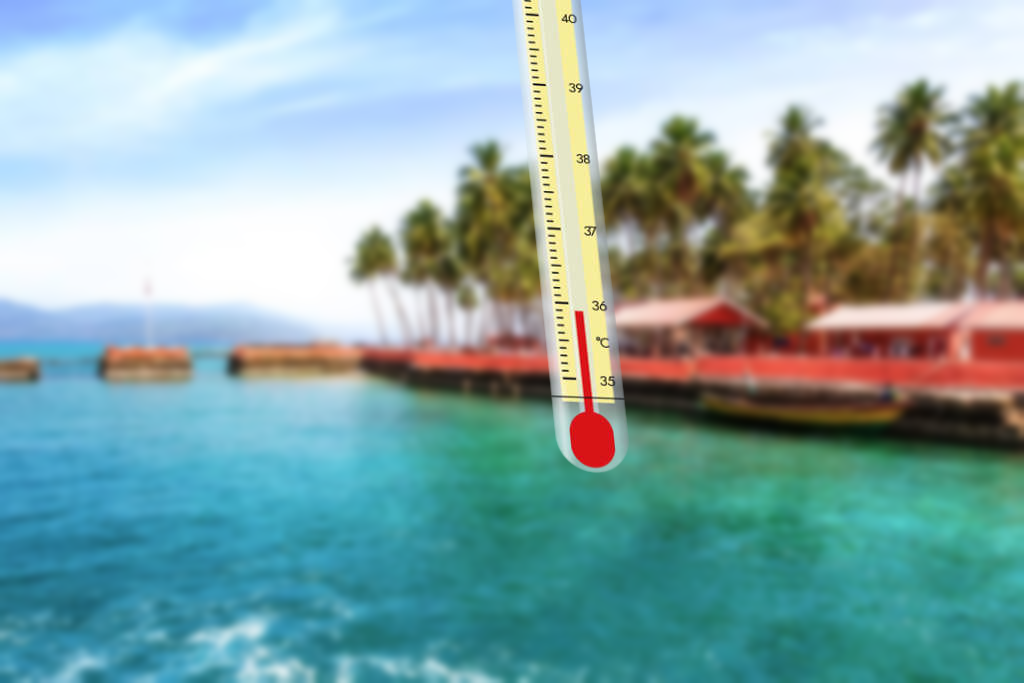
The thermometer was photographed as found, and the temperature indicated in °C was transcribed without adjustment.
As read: 35.9 °C
